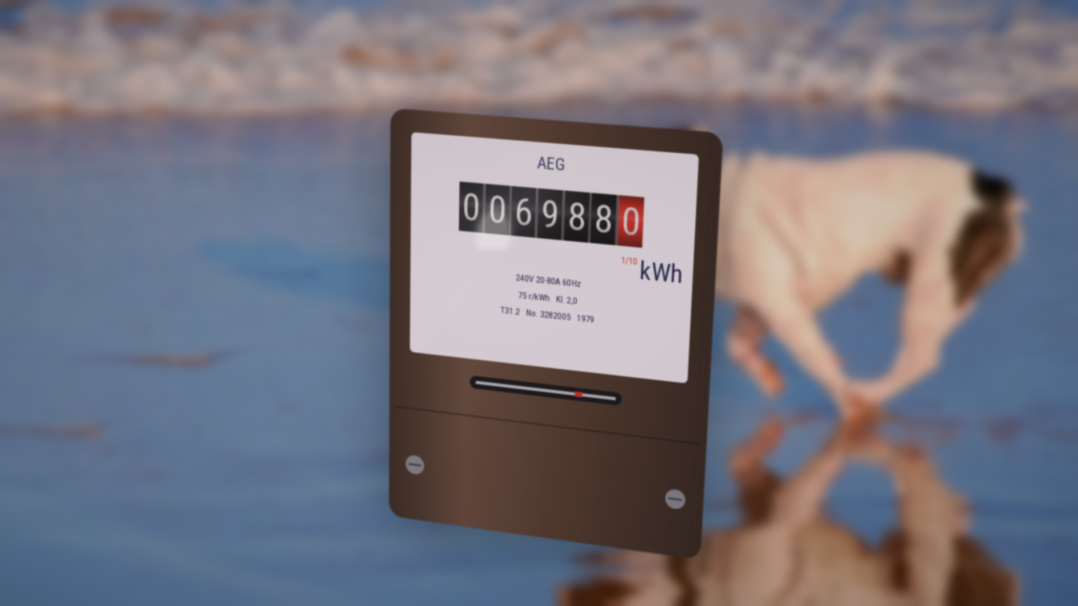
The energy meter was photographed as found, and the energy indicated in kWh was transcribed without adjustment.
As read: 6988.0 kWh
